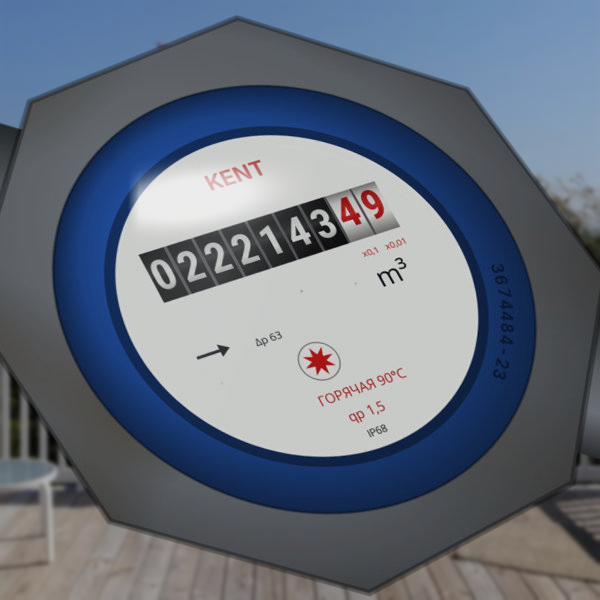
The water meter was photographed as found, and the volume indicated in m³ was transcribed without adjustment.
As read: 222143.49 m³
